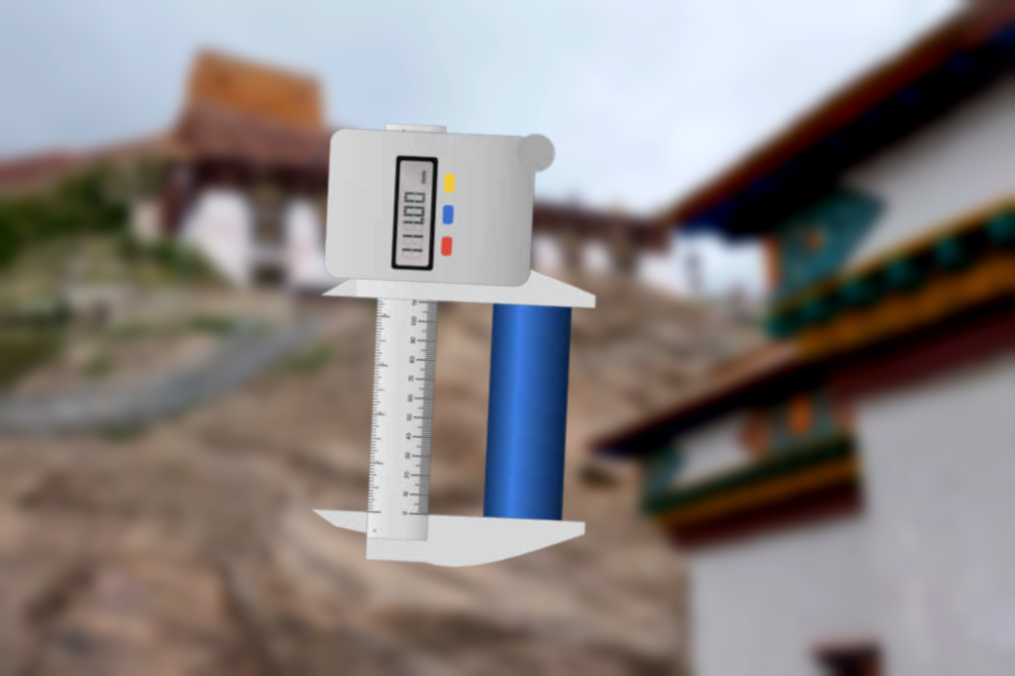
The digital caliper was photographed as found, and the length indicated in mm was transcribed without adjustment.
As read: 111.00 mm
